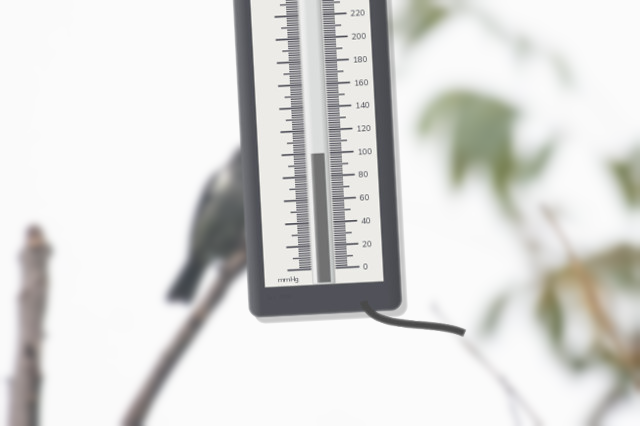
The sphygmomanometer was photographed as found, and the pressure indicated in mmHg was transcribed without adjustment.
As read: 100 mmHg
